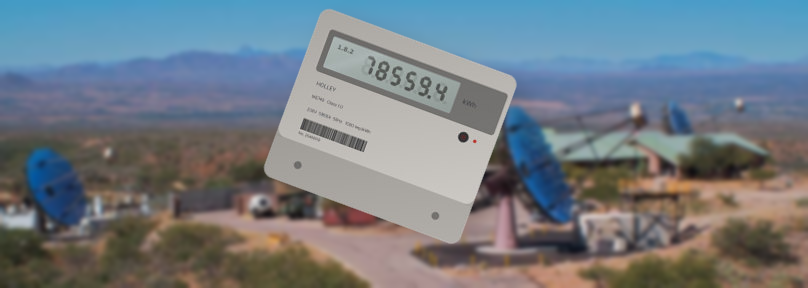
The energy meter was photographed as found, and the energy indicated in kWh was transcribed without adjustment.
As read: 78559.4 kWh
